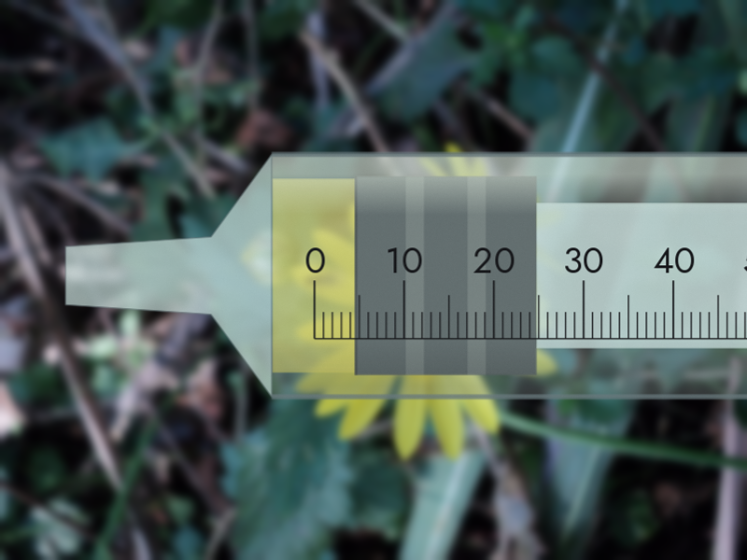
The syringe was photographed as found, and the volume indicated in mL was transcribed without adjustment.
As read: 4.5 mL
